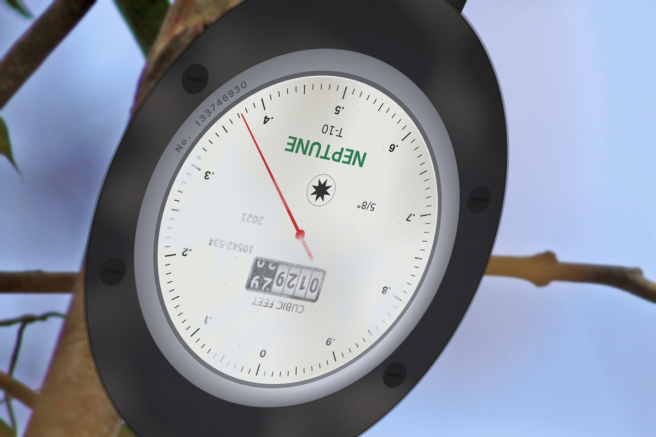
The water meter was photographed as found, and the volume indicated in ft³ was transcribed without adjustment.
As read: 12929.37 ft³
